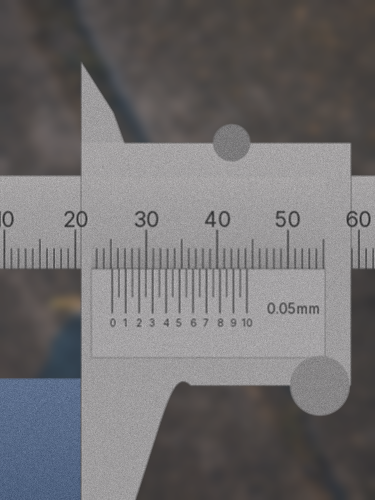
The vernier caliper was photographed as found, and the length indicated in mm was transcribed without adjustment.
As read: 25.2 mm
